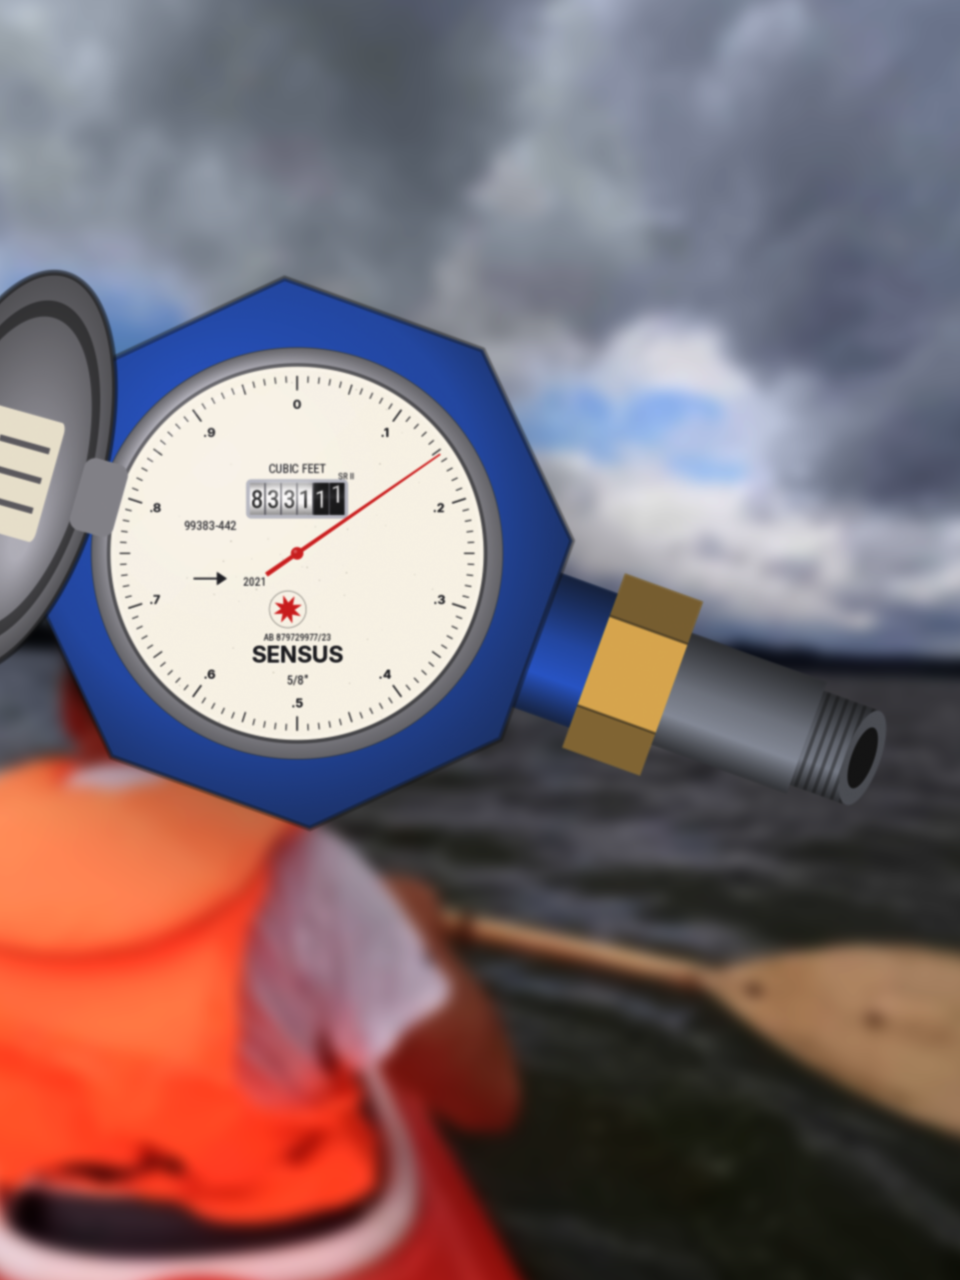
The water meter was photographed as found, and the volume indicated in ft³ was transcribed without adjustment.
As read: 833111.15 ft³
